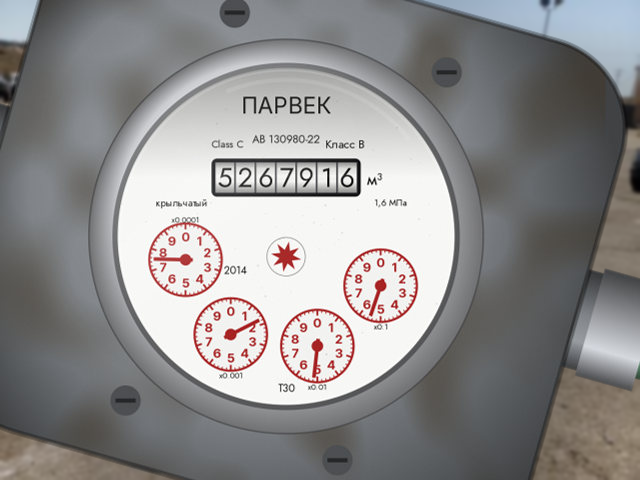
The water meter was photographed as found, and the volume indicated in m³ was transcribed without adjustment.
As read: 5267916.5517 m³
